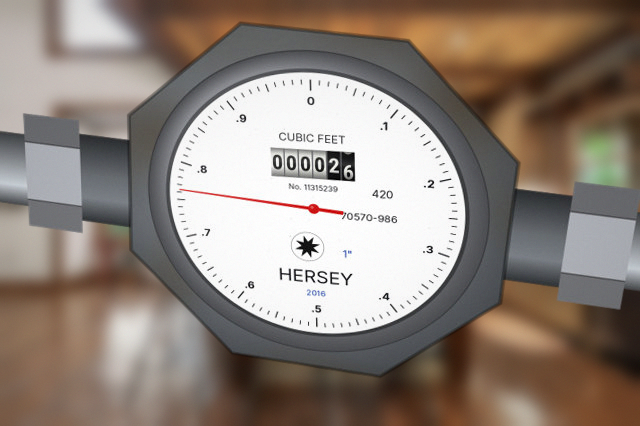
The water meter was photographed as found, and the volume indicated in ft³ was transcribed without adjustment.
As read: 25.76 ft³
